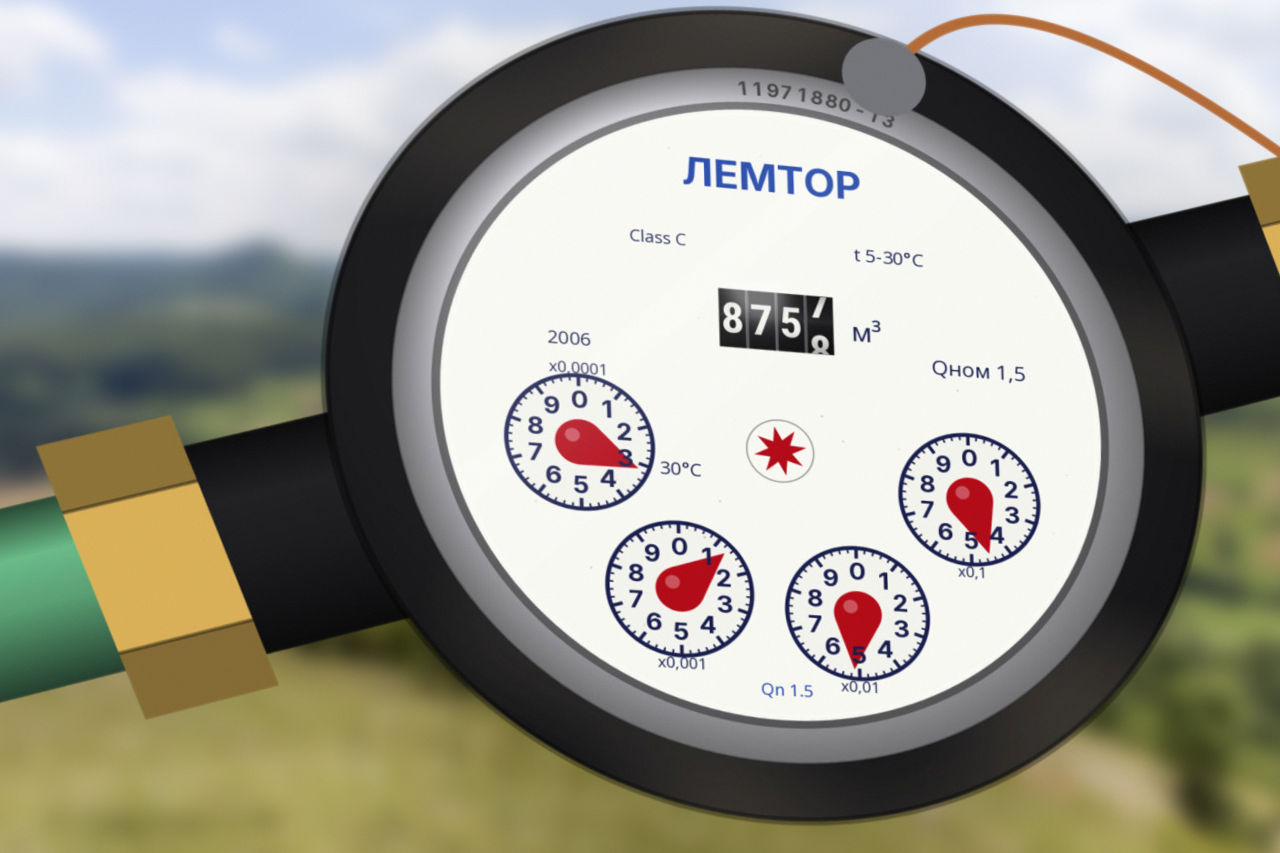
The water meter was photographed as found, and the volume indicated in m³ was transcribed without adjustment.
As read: 8757.4513 m³
